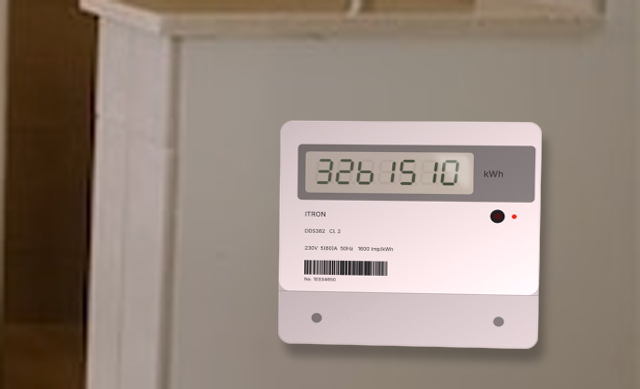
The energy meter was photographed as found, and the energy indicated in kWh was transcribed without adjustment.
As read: 3261510 kWh
